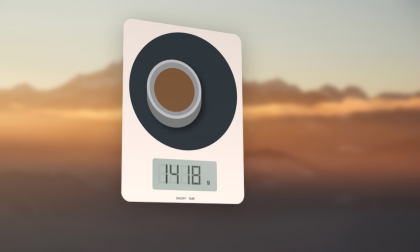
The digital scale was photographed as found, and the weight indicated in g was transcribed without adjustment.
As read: 1418 g
